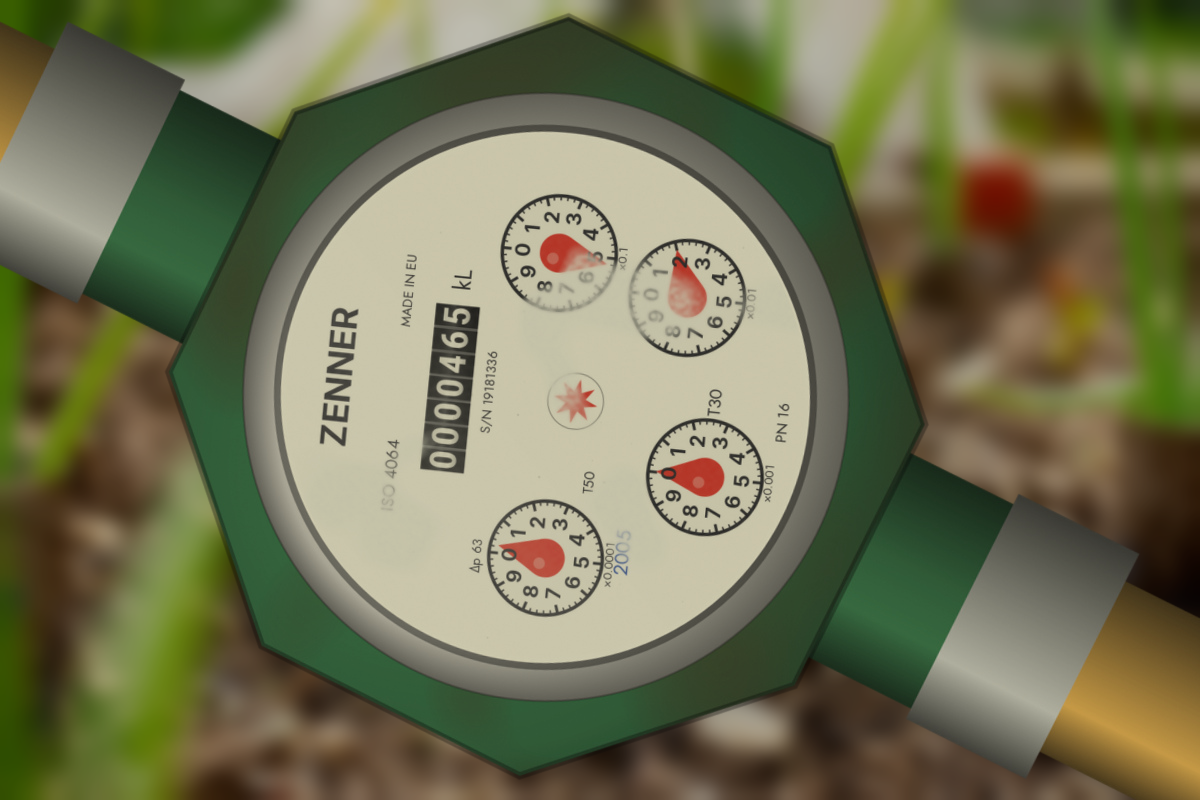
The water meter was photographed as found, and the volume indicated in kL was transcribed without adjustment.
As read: 465.5200 kL
